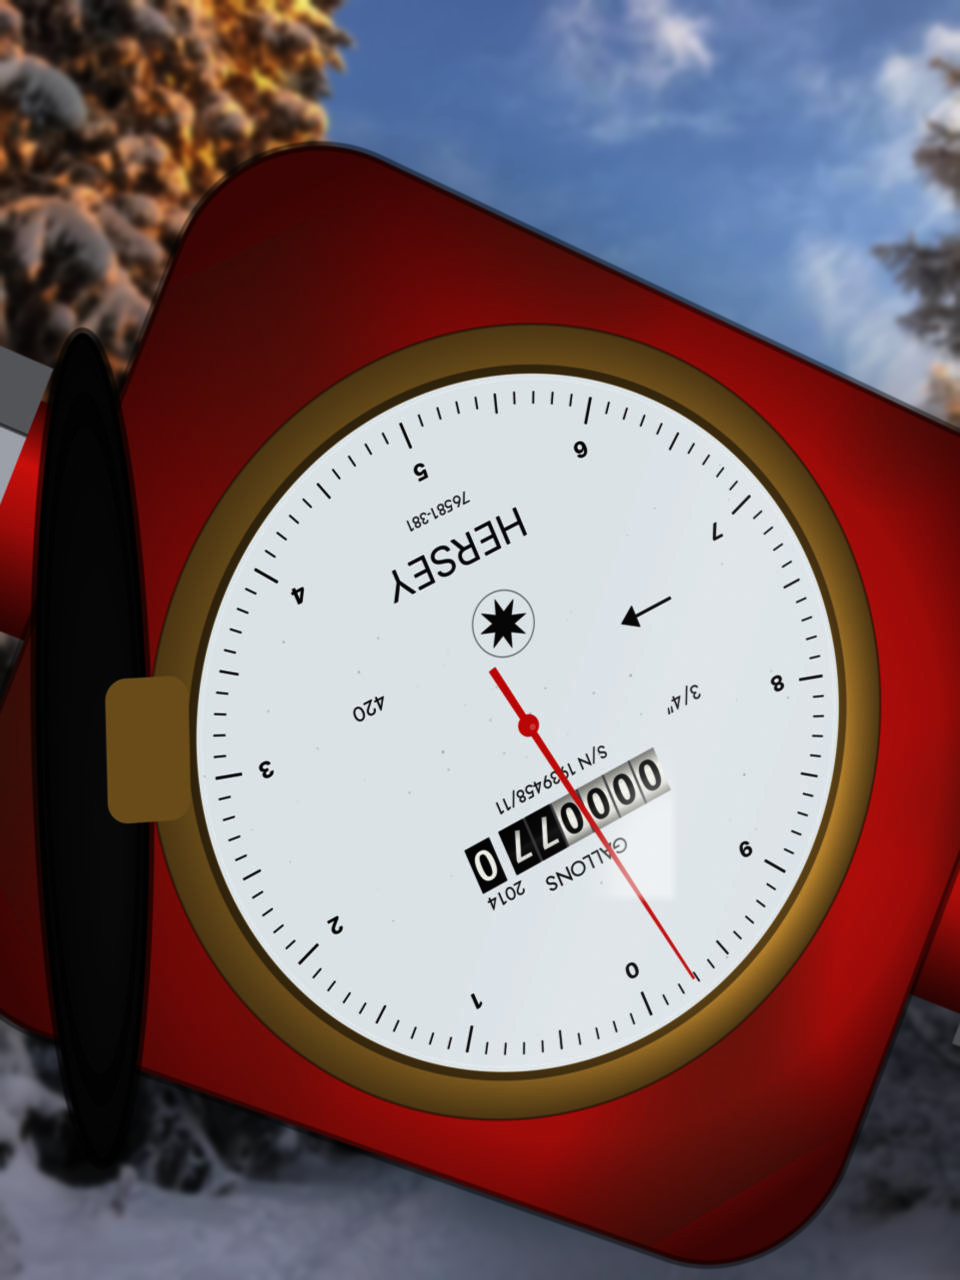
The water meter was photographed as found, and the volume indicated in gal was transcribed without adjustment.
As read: 769.7 gal
